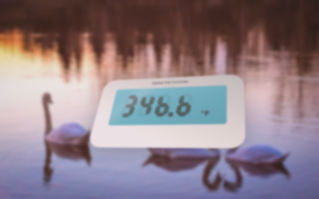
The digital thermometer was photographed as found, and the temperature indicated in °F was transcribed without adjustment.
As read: 346.6 °F
